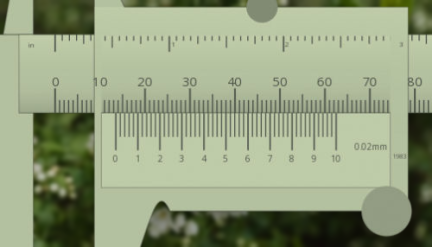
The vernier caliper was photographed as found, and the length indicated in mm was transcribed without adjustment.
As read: 13.5 mm
